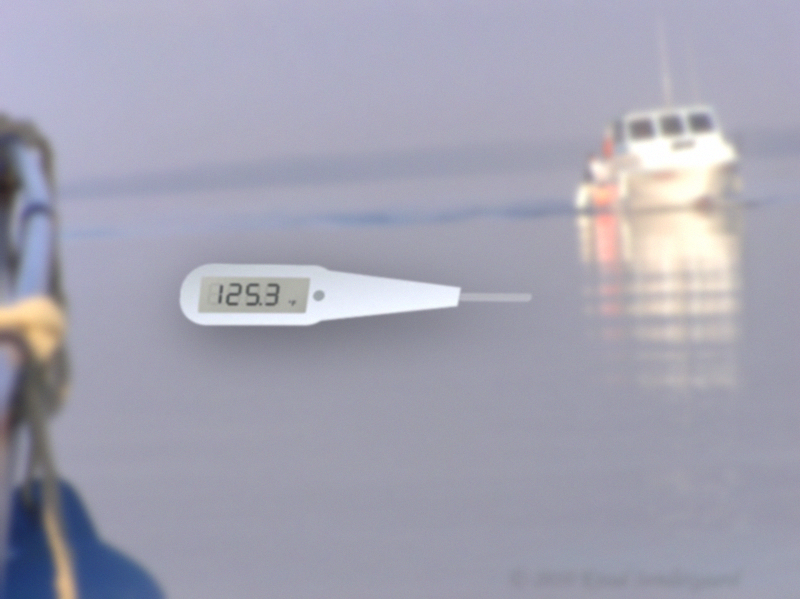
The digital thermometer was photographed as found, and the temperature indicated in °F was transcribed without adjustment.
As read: 125.3 °F
